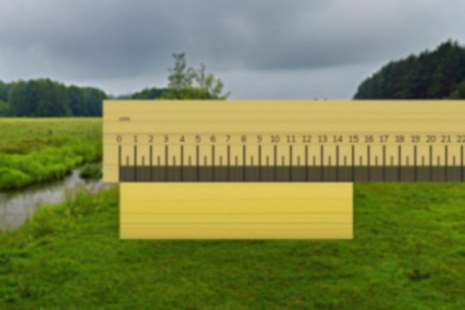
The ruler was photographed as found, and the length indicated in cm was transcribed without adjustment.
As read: 15 cm
